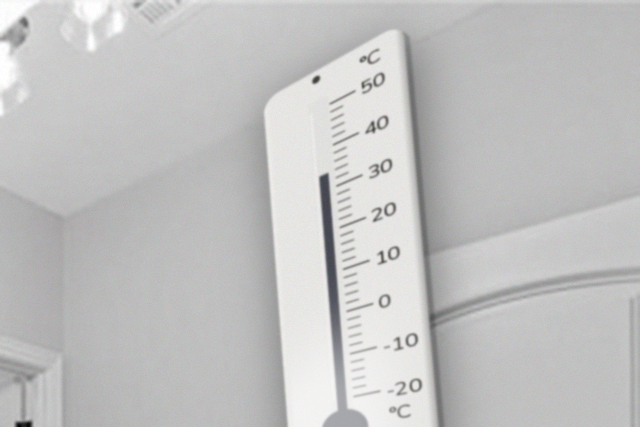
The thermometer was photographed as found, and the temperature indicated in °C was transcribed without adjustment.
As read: 34 °C
